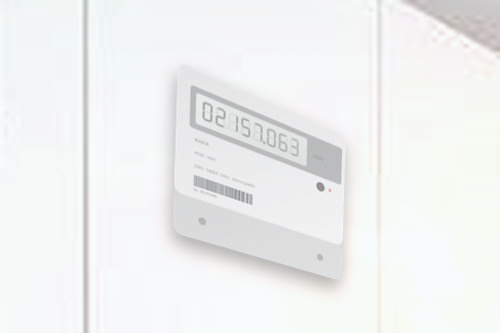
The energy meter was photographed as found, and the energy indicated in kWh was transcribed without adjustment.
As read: 2157.063 kWh
